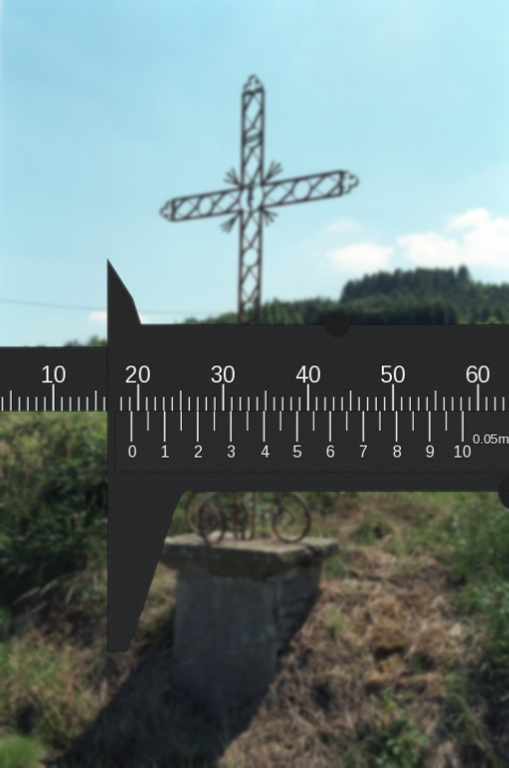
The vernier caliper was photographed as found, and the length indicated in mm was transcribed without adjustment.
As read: 19.2 mm
